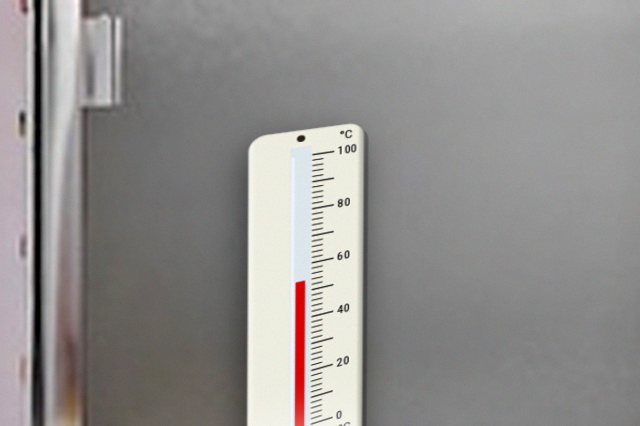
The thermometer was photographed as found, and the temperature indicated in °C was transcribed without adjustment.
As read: 54 °C
